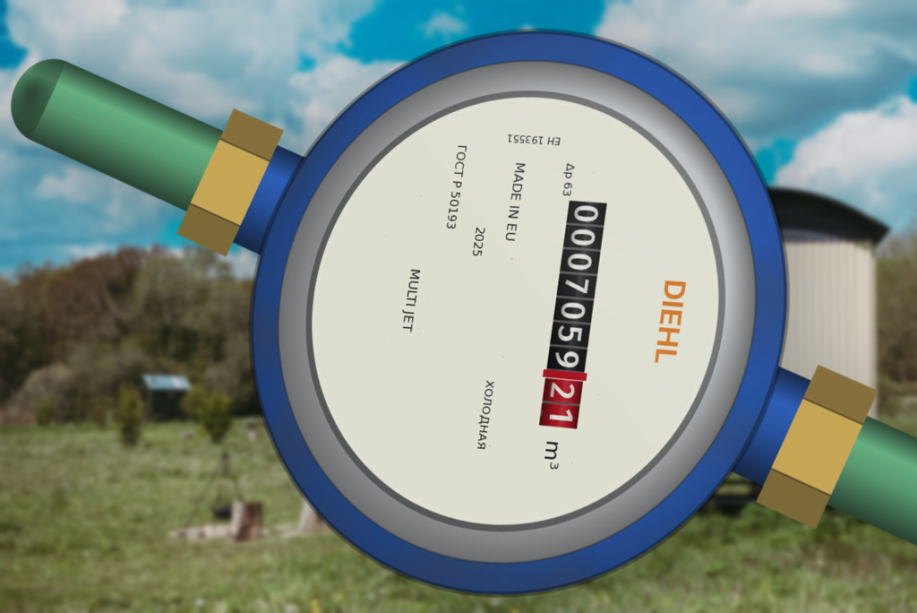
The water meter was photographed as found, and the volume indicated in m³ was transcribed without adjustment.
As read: 7059.21 m³
